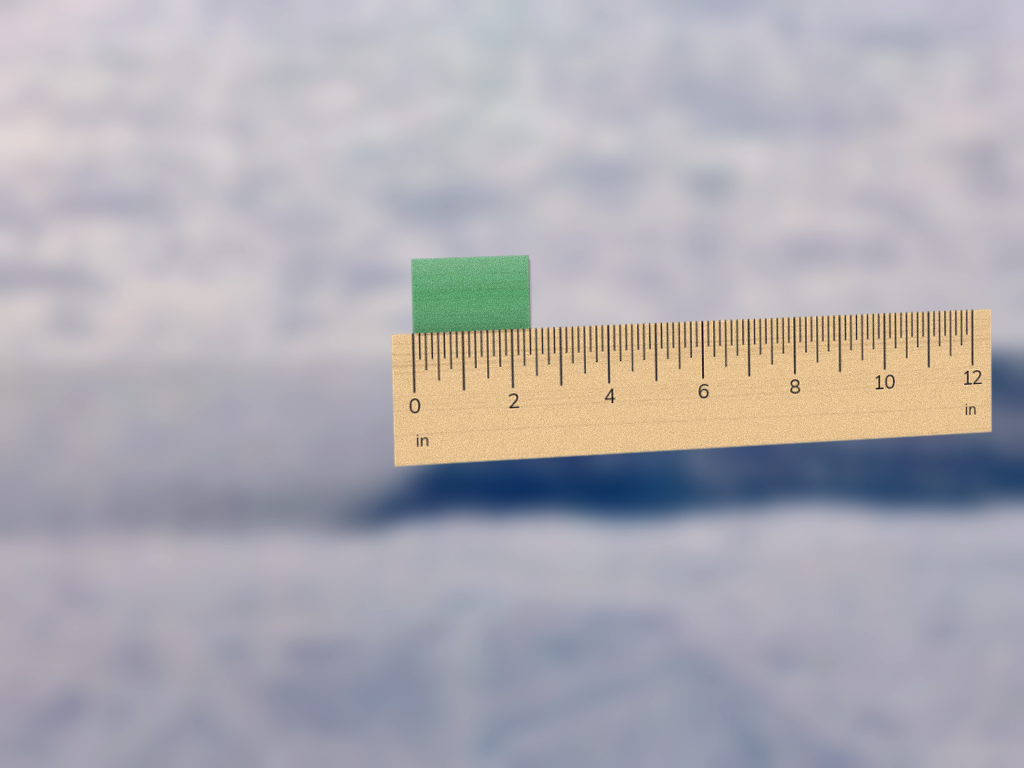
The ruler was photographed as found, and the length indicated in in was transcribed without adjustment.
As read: 2.375 in
